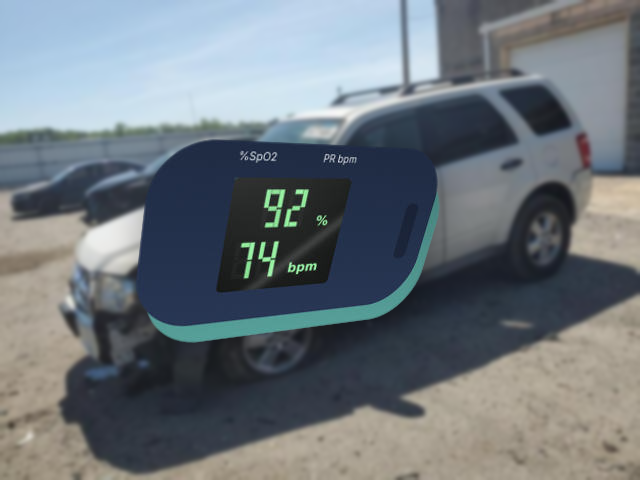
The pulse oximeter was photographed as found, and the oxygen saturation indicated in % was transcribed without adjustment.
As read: 92 %
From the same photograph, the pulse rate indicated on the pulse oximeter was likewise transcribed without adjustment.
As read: 74 bpm
